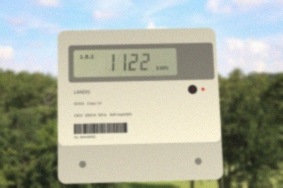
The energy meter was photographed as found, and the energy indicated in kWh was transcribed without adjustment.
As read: 1122 kWh
